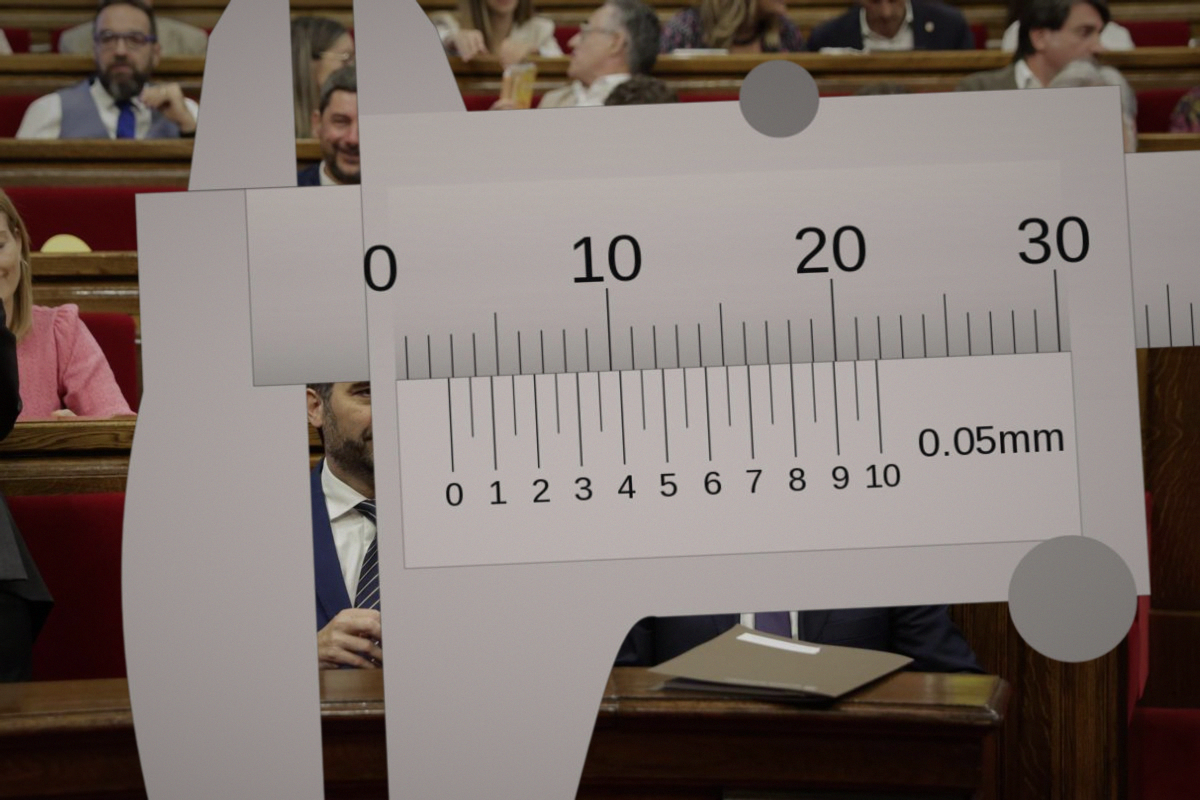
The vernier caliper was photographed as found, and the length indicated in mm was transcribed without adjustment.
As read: 2.8 mm
